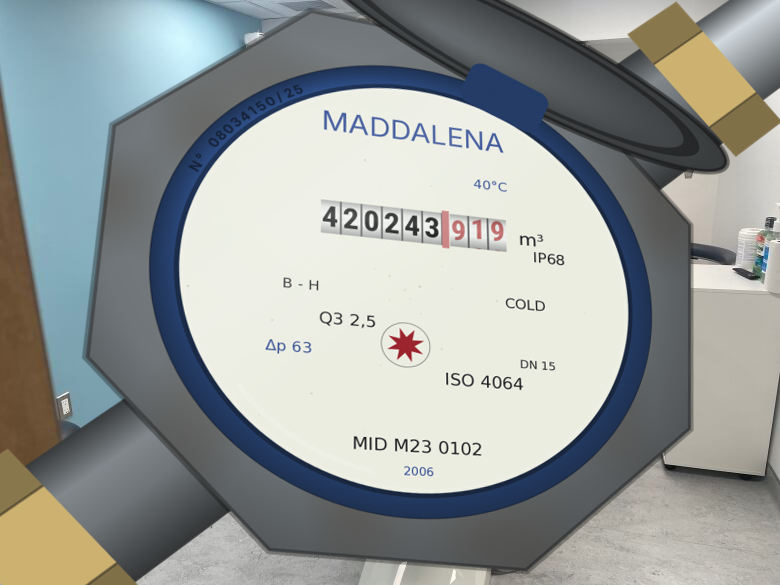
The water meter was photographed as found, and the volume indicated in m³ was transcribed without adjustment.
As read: 420243.919 m³
